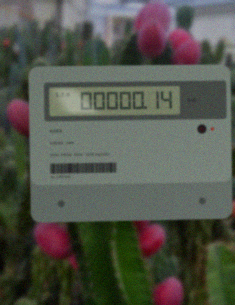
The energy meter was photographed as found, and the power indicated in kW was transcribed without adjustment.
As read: 0.14 kW
